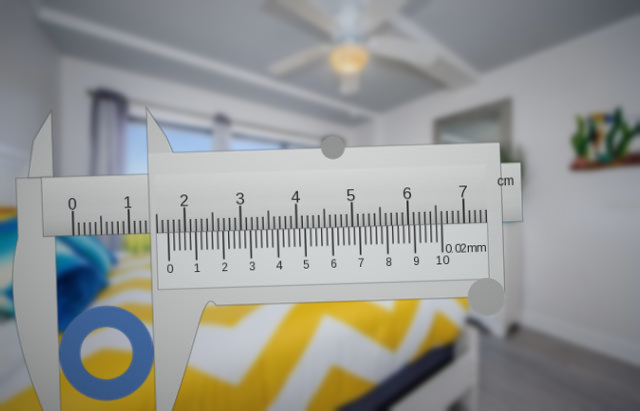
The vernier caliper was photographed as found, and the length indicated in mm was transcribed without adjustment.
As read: 17.0 mm
